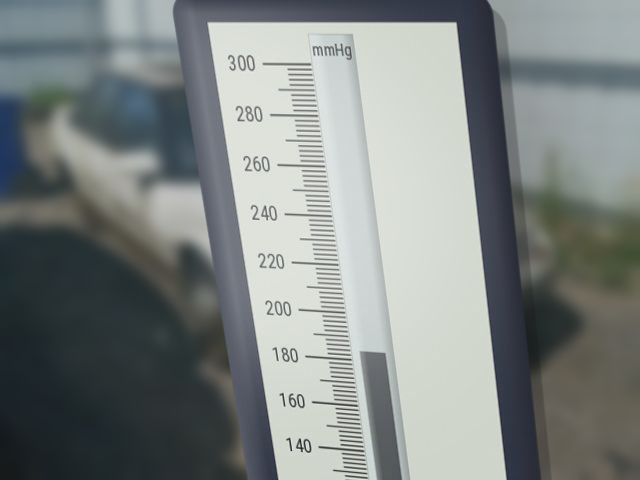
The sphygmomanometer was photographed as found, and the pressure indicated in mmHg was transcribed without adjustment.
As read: 184 mmHg
